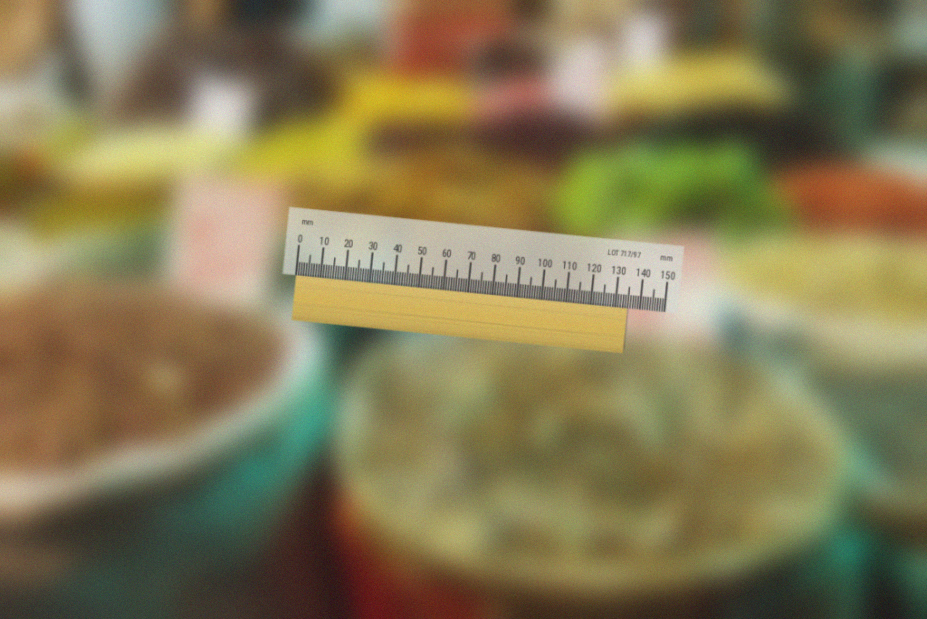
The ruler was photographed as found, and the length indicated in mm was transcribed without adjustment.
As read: 135 mm
